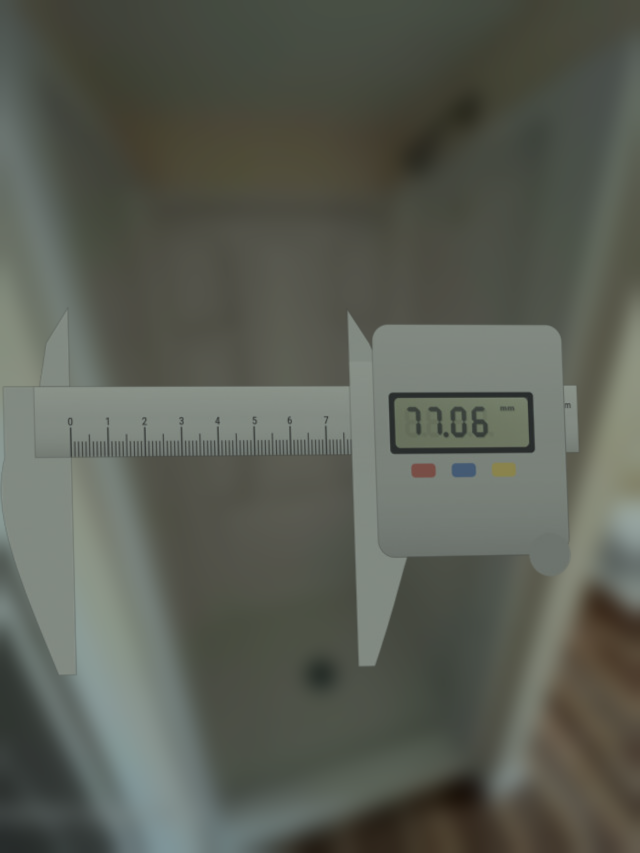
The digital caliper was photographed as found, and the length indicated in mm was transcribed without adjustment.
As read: 77.06 mm
